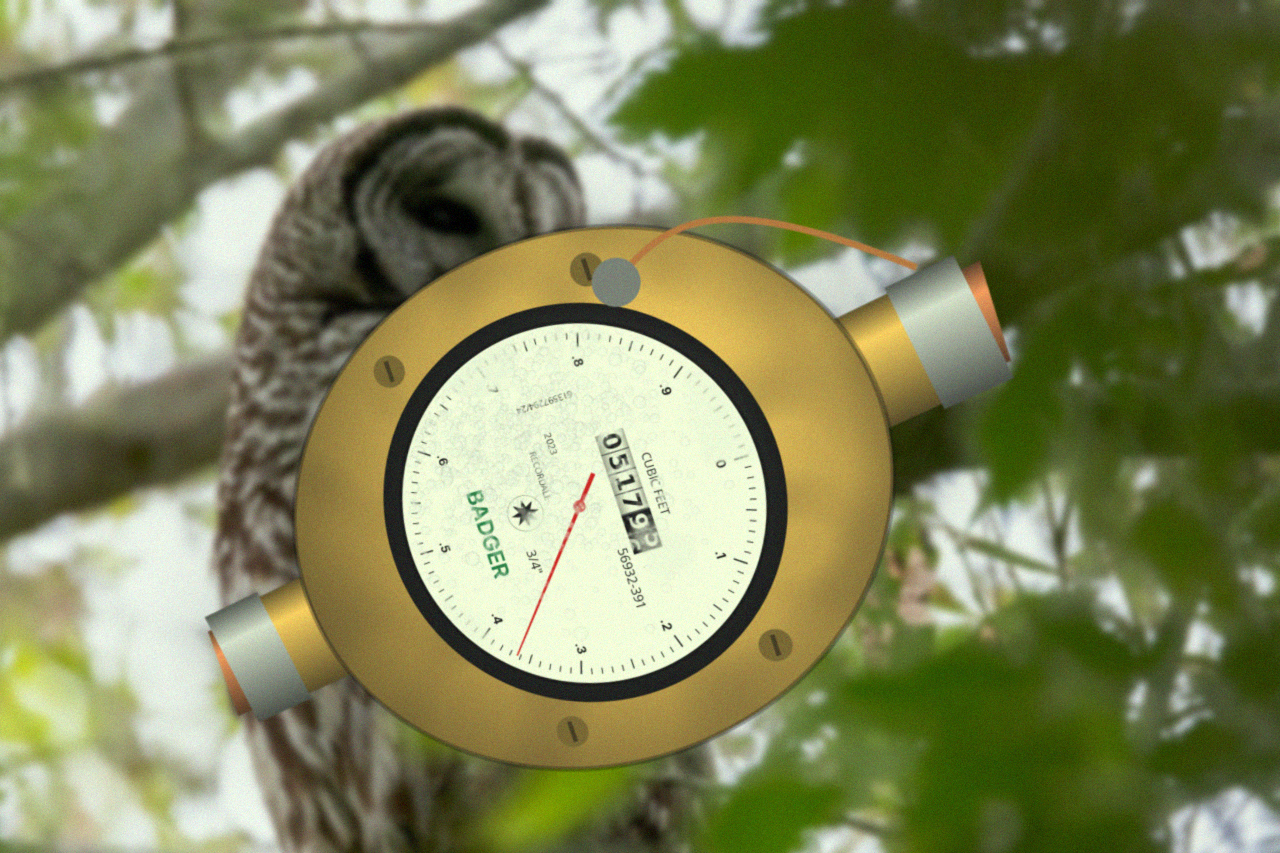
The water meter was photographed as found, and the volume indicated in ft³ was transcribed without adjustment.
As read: 51795.36 ft³
